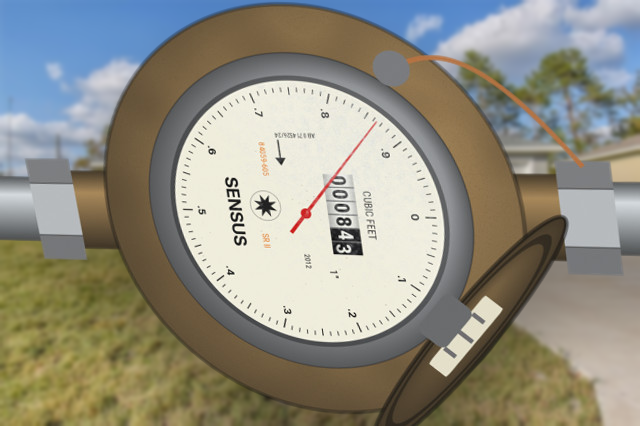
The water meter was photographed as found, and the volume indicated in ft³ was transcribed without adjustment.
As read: 842.86 ft³
